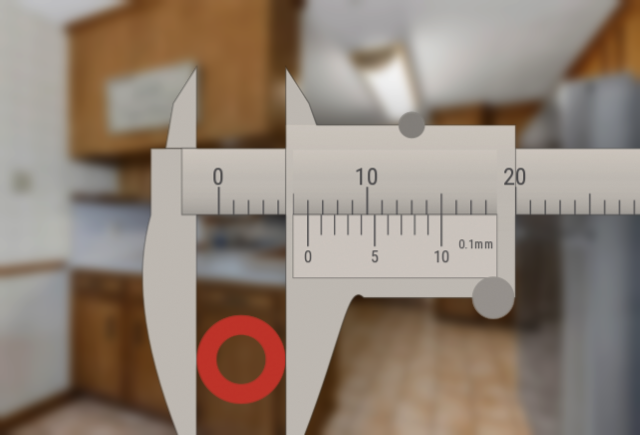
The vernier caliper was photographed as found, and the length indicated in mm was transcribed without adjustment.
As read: 6.0 mm
